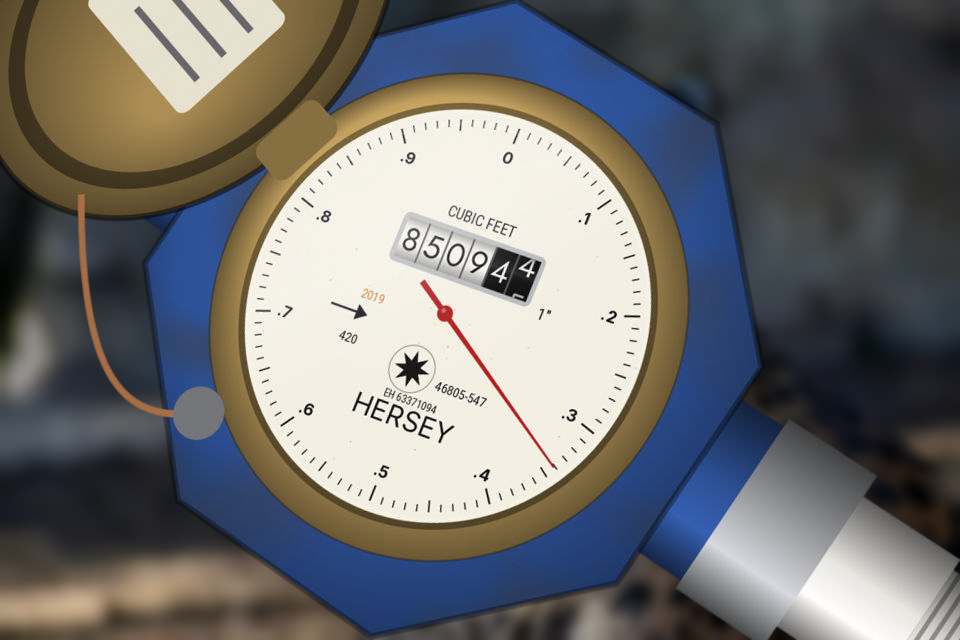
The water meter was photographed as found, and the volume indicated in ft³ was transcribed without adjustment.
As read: 850944.34 ft³
